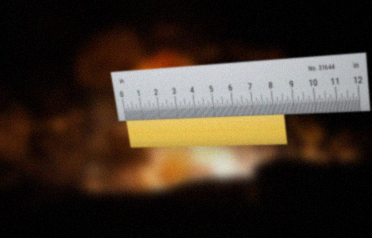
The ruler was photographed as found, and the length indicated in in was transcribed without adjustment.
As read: 8.5 in
